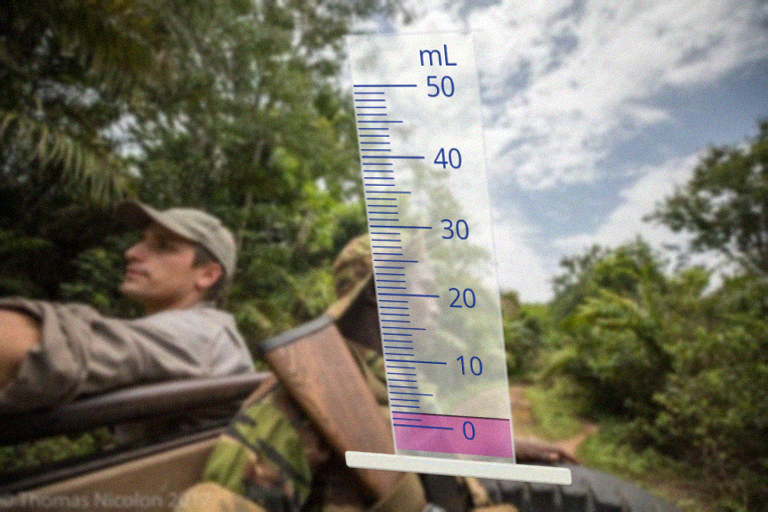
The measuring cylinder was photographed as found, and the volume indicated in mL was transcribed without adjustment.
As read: 2 mL
